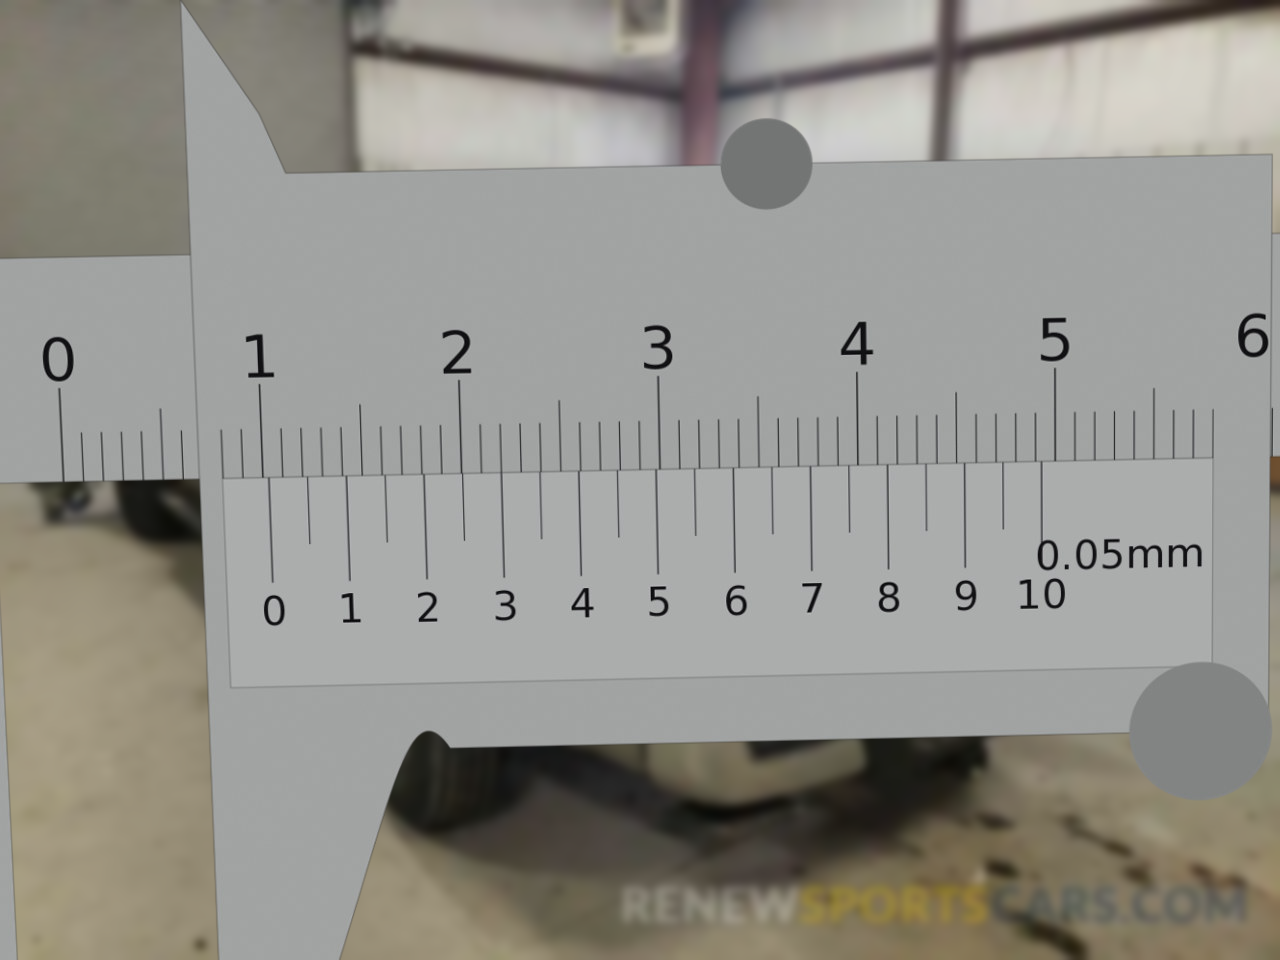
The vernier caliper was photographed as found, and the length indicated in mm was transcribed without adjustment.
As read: 10.3 mm
